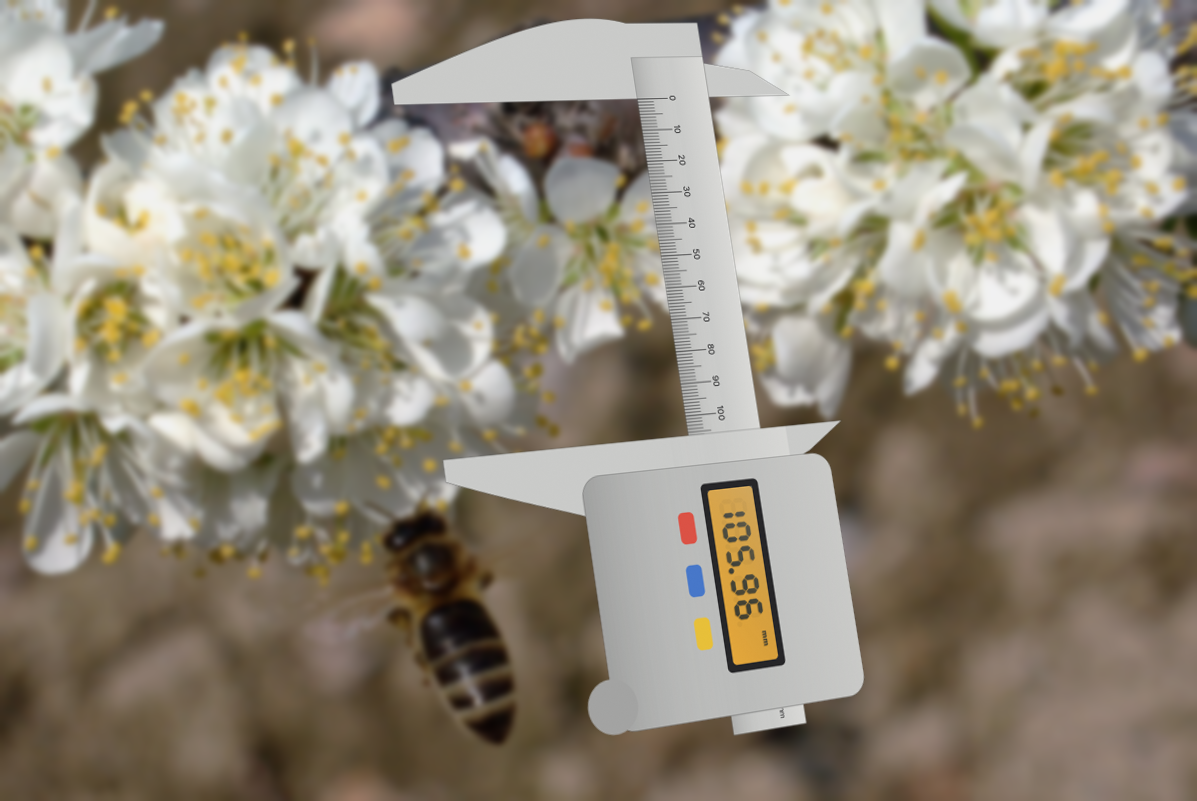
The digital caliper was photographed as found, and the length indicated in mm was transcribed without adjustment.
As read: 105.96 mm
